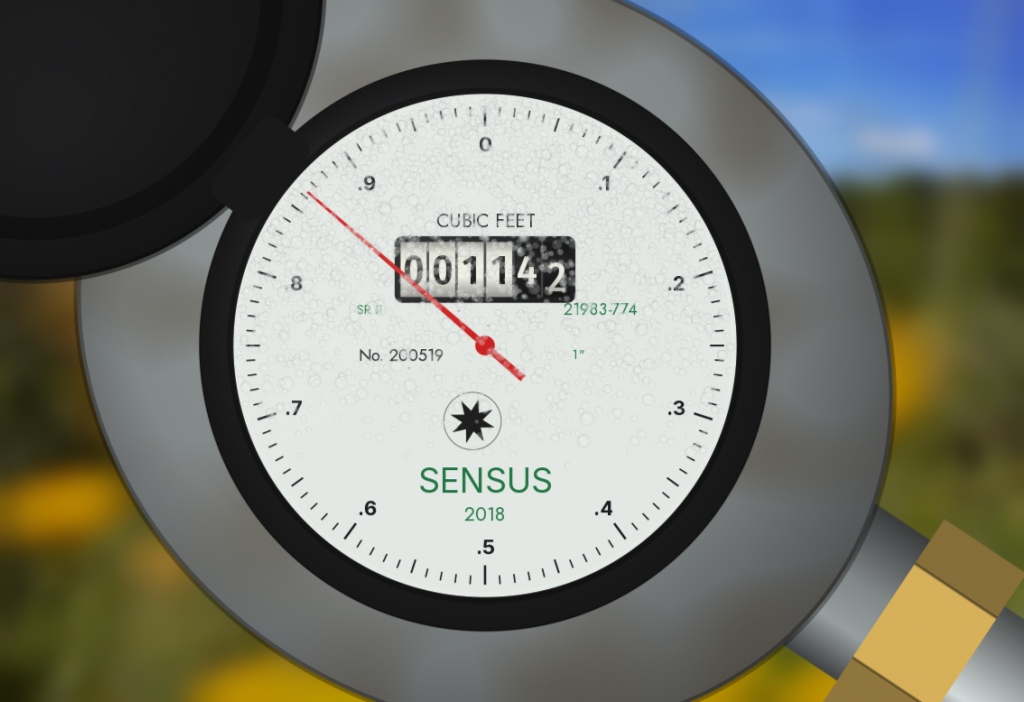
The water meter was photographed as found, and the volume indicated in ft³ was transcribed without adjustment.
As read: 1141.86 ft³
